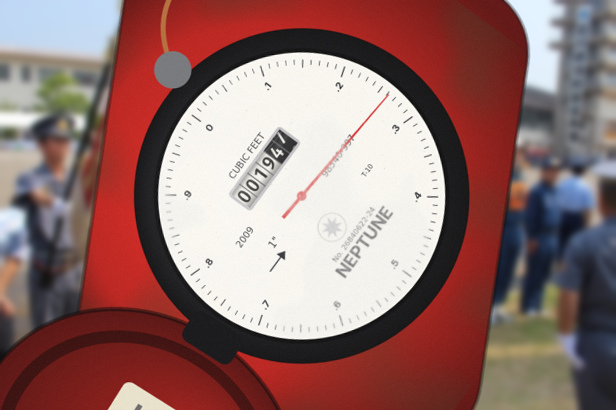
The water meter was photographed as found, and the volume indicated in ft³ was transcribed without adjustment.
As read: 1947.26 ft³
